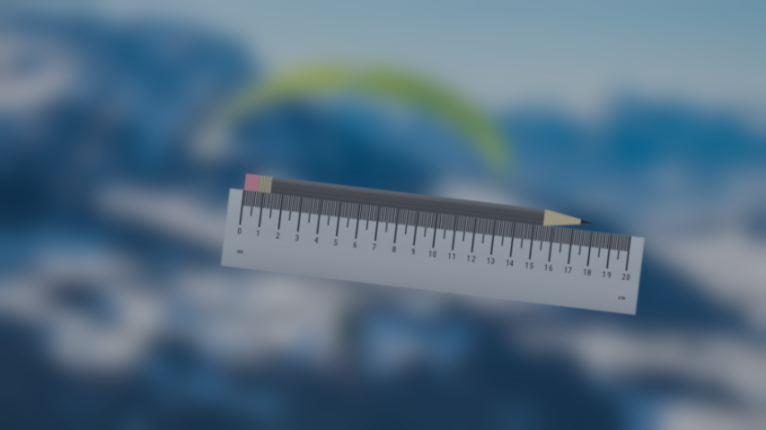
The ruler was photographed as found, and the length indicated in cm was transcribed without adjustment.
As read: 18 cm
